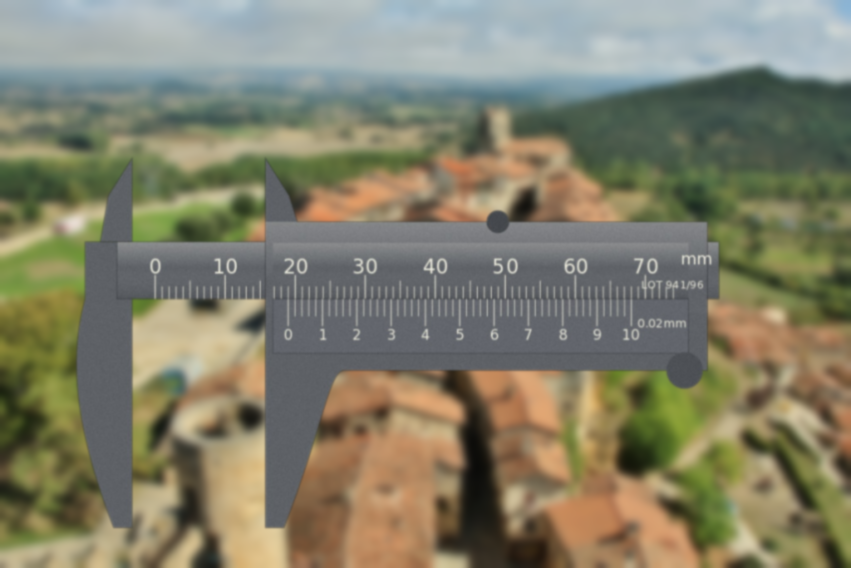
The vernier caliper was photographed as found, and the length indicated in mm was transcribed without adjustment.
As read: 19.0 mm
